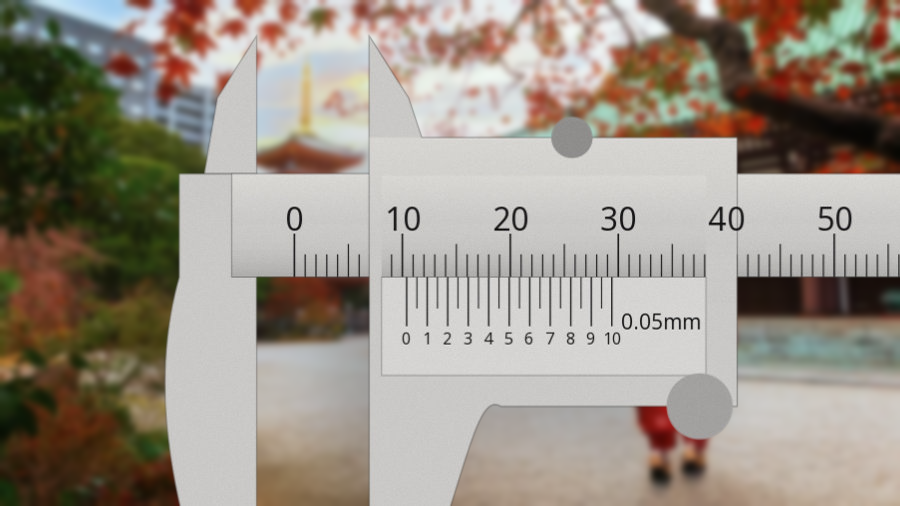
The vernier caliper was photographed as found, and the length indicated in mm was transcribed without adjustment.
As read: 10.4 mm
